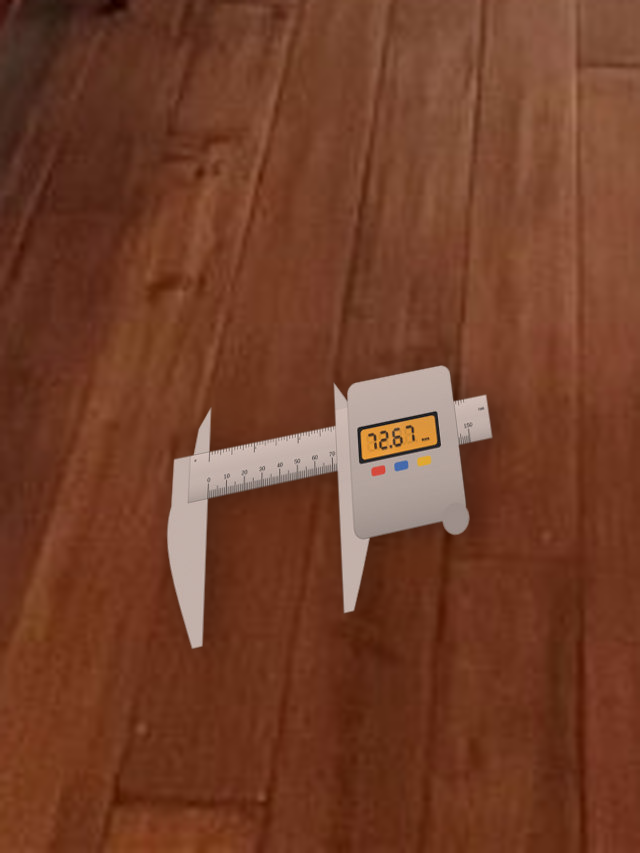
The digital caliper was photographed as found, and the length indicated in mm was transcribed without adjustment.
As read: 72.67 mm
